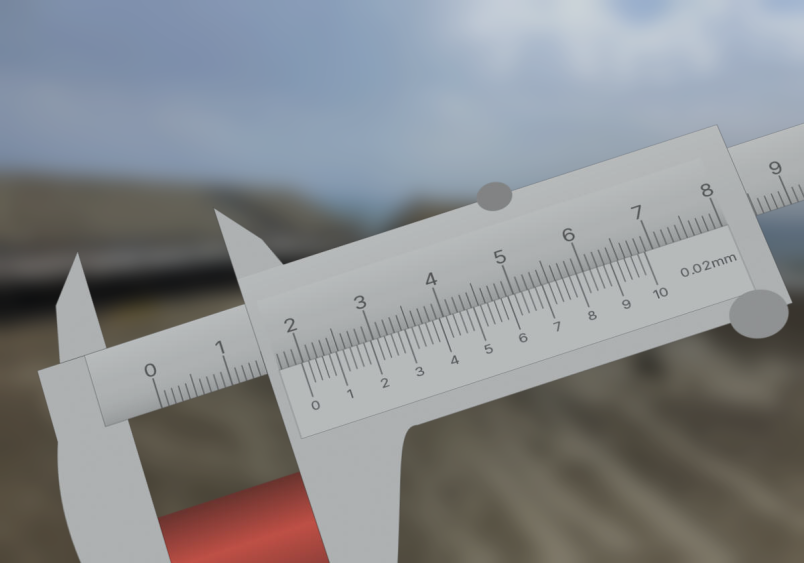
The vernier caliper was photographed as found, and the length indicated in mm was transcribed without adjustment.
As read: 19.8 mm
